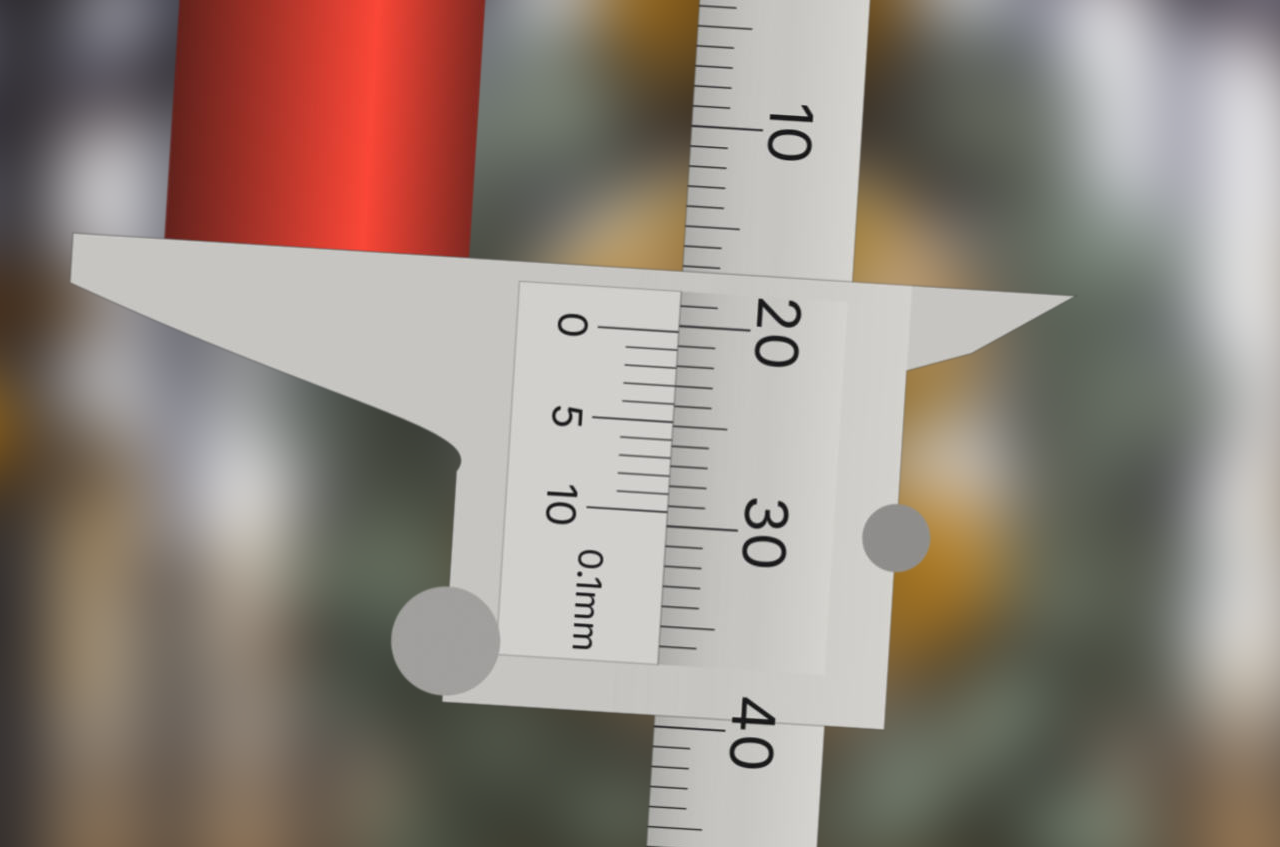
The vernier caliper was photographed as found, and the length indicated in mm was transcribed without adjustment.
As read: 20.3 mm
